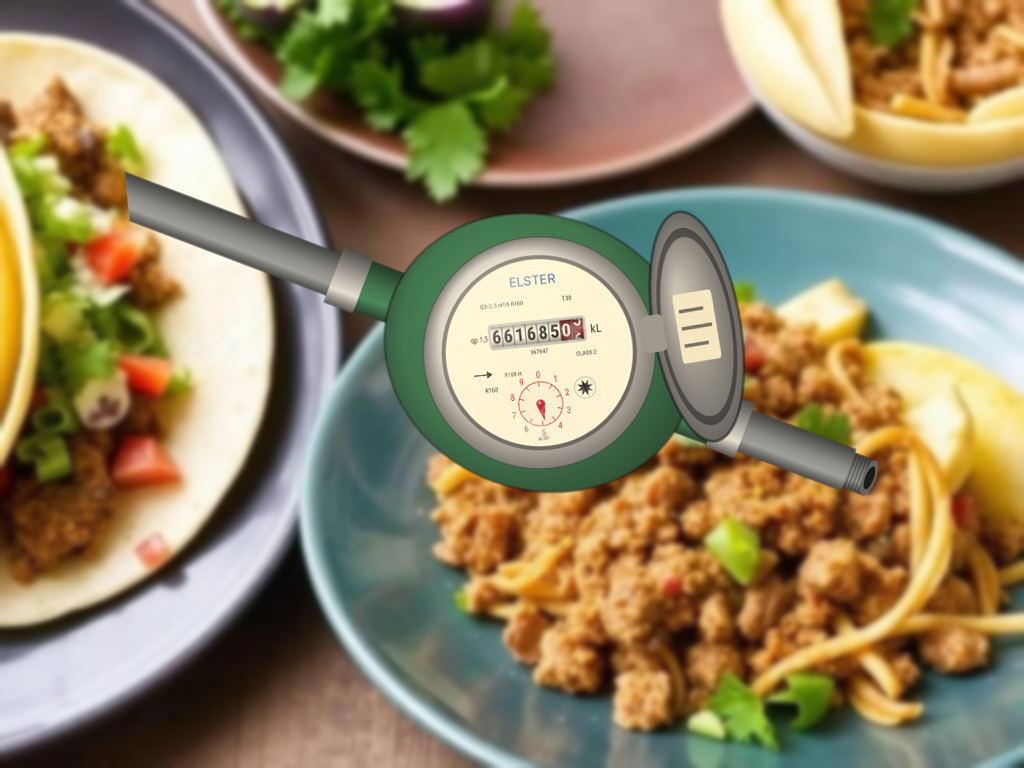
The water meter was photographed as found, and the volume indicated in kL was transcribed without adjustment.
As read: 661685.054 kL
